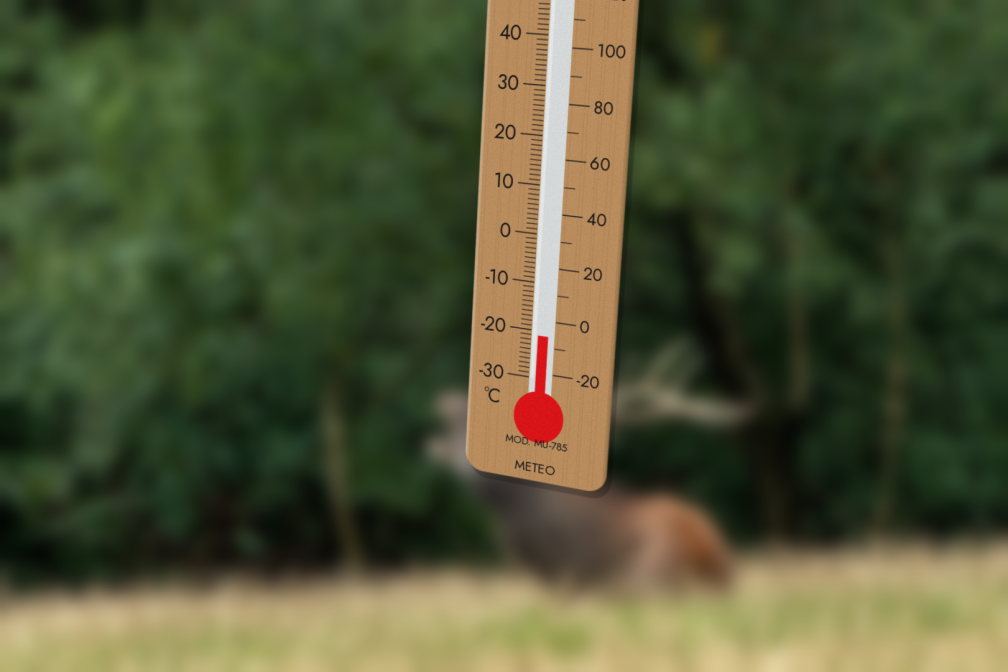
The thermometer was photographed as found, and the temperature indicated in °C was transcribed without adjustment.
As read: -21 °C
